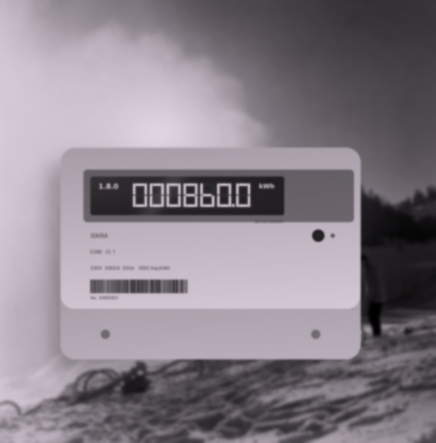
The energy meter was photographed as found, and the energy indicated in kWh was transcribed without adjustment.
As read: 860.0 kWh
